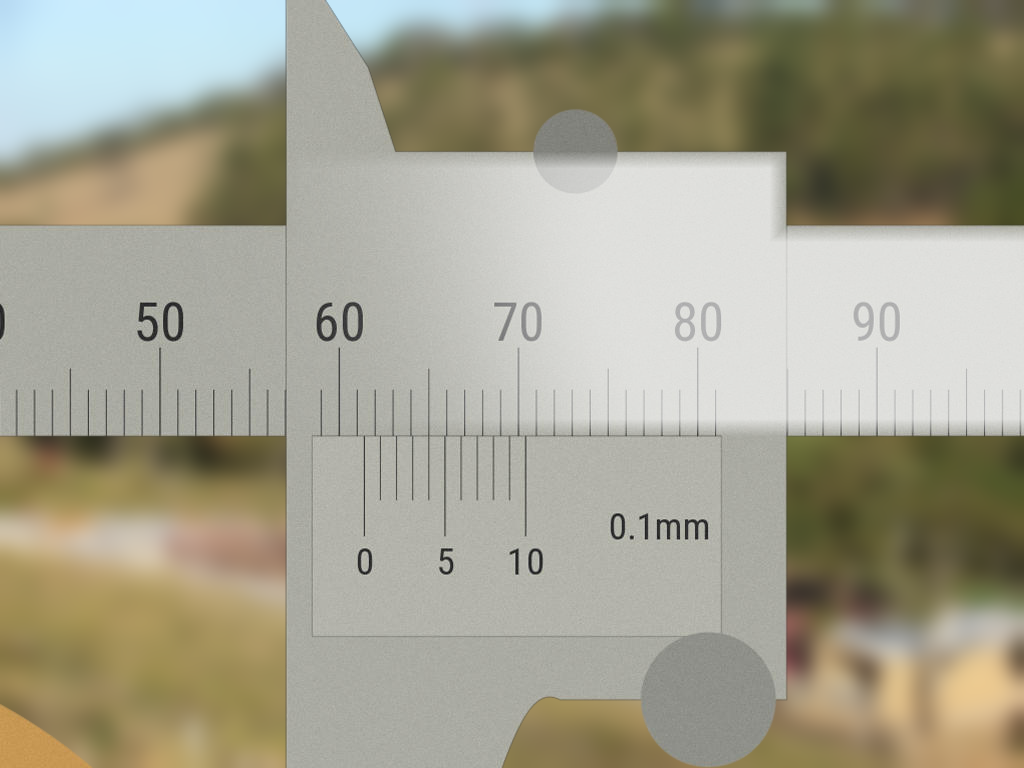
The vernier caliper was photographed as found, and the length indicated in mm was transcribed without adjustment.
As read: 61.4 mm
